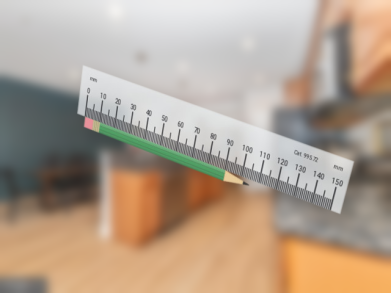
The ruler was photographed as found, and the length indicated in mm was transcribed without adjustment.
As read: 105 mm
